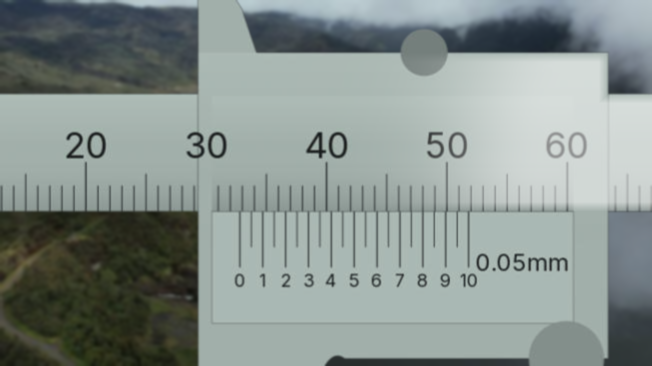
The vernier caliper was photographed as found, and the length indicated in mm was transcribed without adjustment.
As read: 32.8 mm
